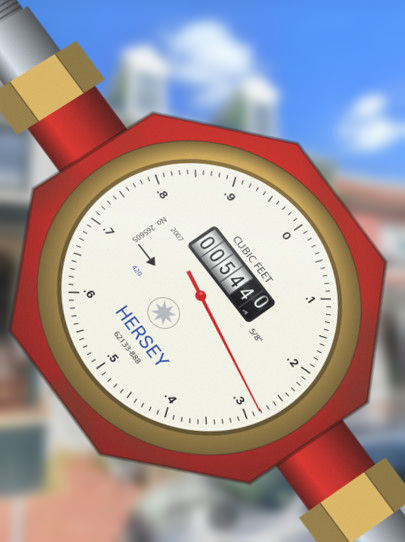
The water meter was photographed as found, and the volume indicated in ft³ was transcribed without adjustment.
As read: 5440.28 ft³
